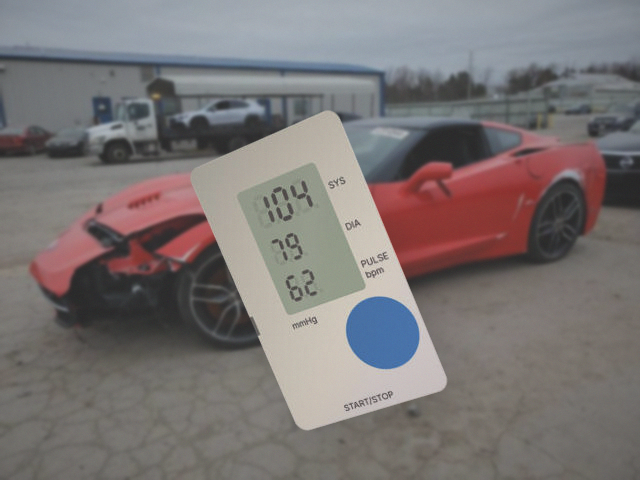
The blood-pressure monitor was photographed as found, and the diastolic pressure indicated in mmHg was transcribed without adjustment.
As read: 79 mmHg
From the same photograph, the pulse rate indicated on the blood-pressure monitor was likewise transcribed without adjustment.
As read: 62 bpm
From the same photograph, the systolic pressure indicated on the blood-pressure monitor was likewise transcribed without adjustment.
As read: 104 mmHg
